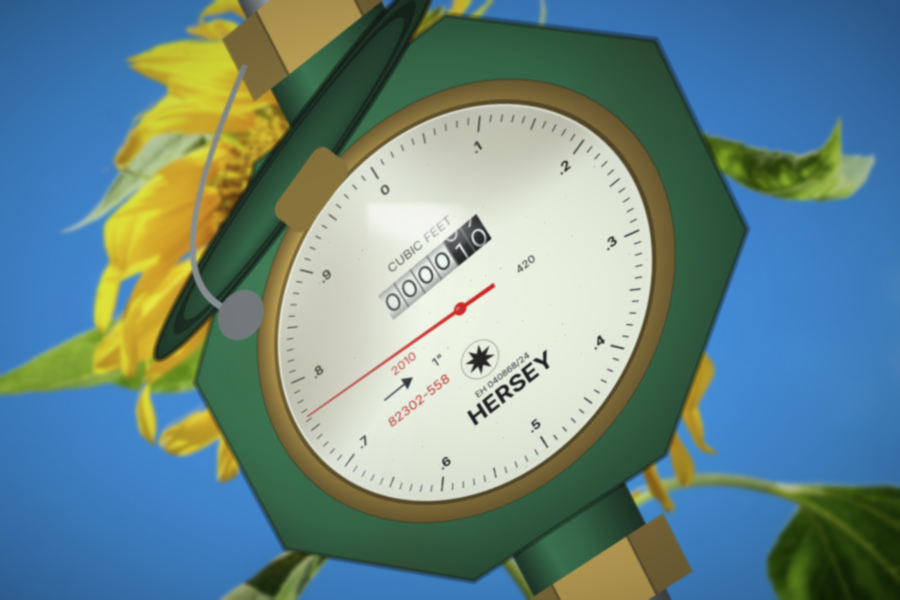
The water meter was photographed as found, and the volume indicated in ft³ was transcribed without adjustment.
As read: 9.76 ft³
